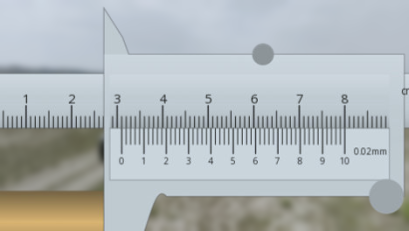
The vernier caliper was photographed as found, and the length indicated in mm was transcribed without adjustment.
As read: 31.0 mm
